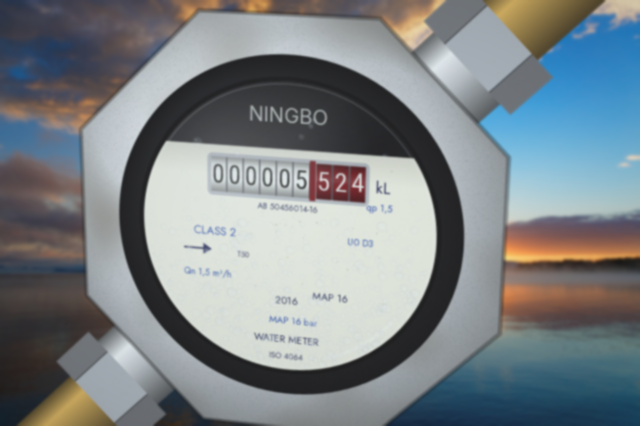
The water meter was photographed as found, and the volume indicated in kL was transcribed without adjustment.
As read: 5.524 kL
